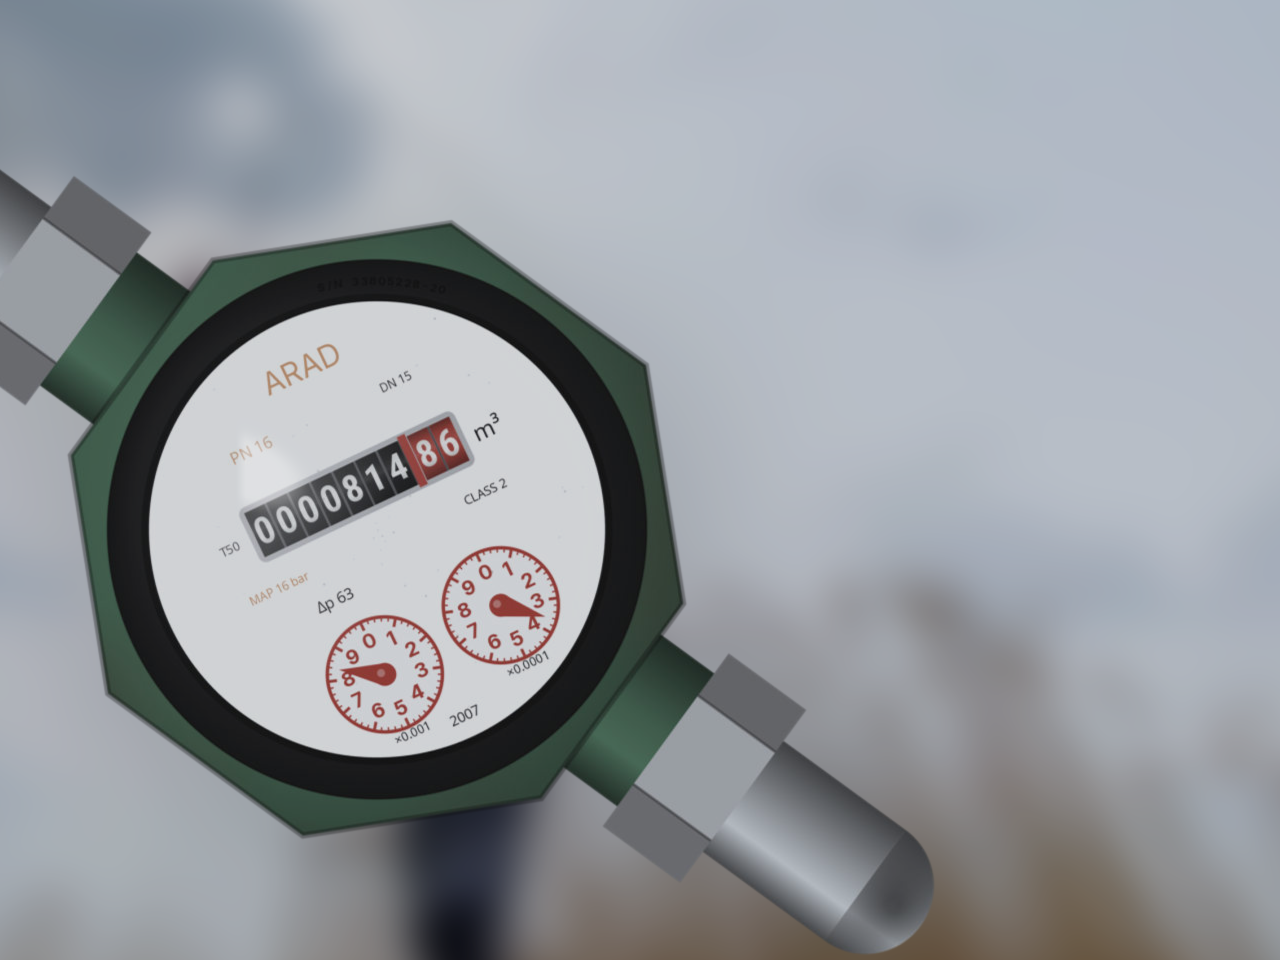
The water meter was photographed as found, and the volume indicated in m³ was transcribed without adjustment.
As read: 814.8683 m³
